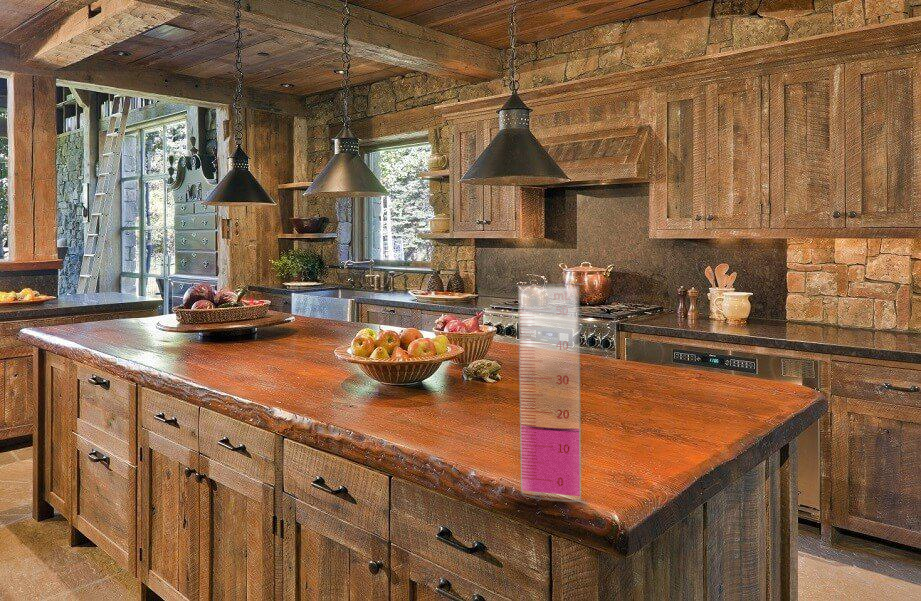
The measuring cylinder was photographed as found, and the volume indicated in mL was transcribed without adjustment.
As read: 15 mL
